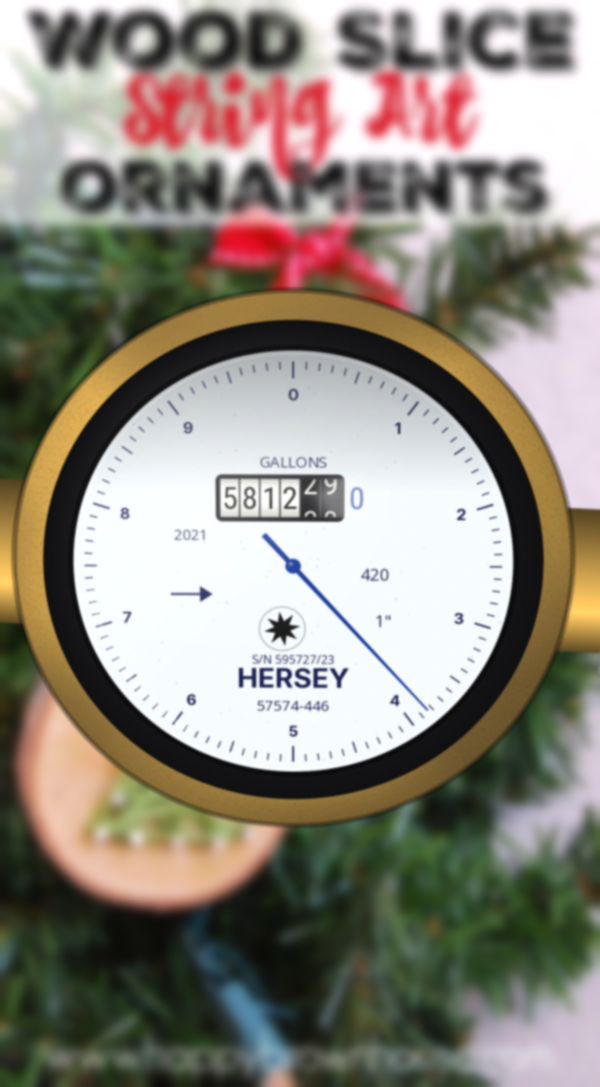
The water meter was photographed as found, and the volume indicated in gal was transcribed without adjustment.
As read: 5812293.8 gal
